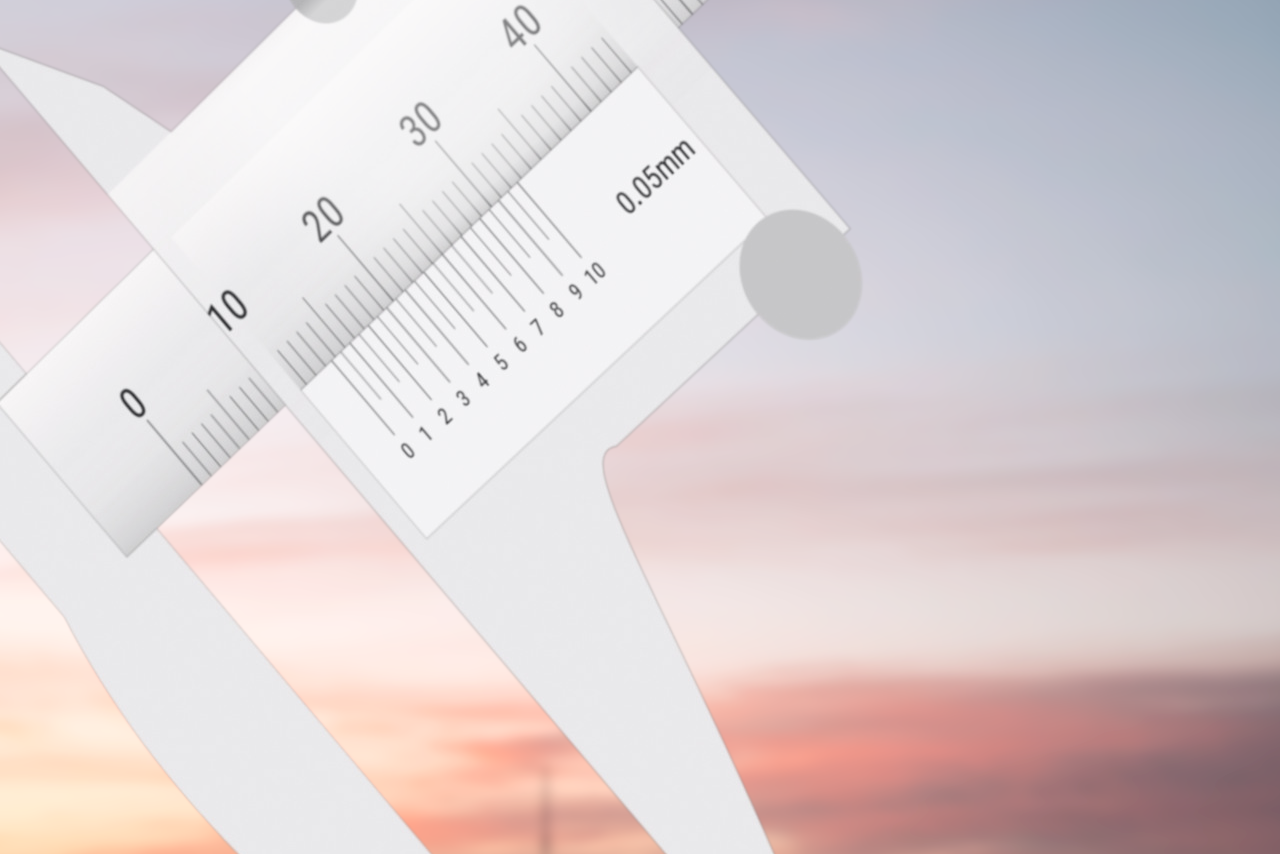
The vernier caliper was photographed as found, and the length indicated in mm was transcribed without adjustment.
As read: 13.6 mm
